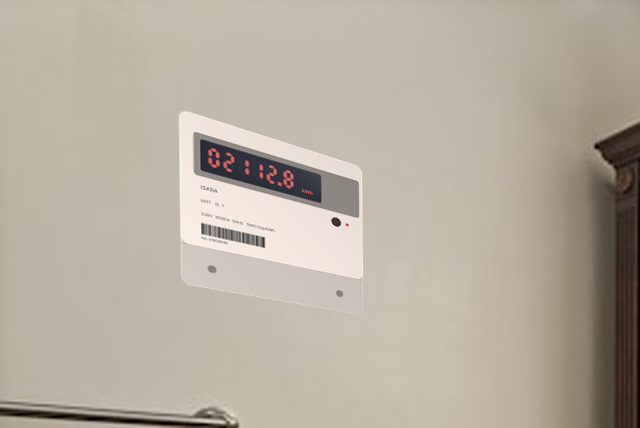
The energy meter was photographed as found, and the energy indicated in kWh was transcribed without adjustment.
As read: 2112.8 kWh
